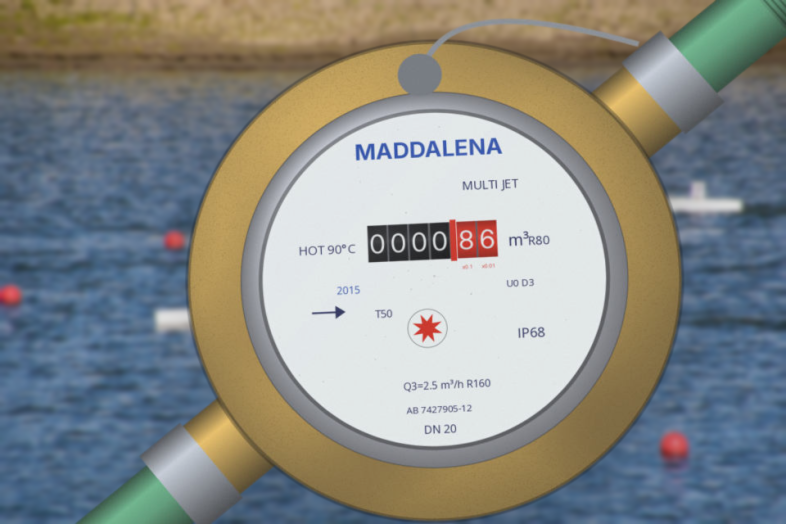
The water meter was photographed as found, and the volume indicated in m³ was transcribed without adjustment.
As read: 0.86 m³
